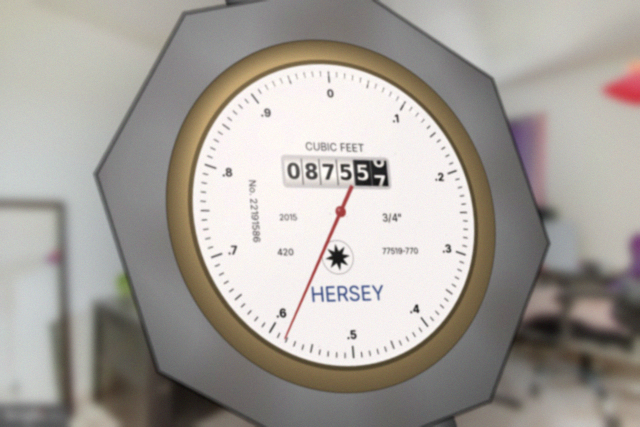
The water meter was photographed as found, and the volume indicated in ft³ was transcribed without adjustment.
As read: 87556.58 ft³
